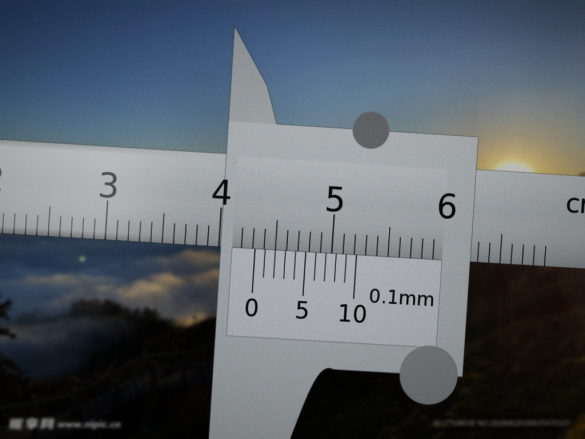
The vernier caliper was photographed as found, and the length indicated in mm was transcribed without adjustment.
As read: 43.2 mm
